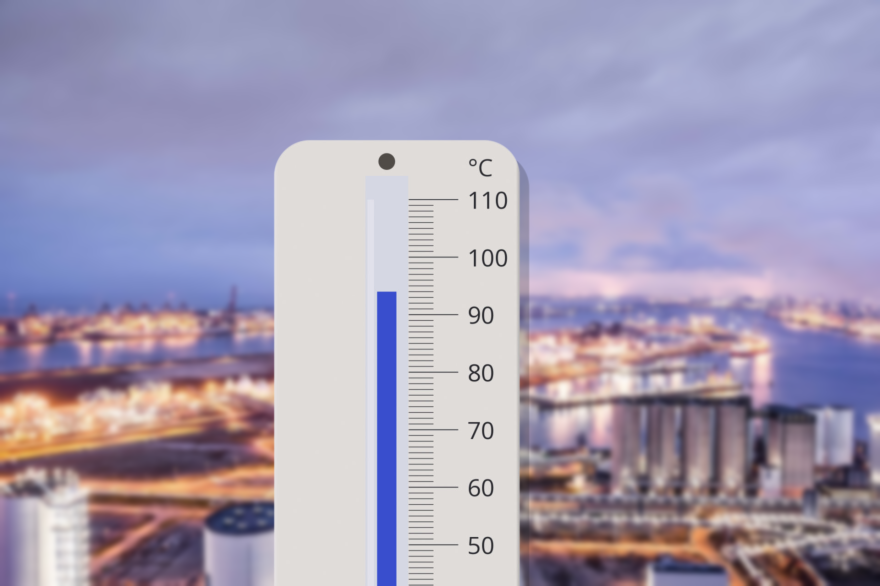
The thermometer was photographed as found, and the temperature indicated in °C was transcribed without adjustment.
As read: 94 °C
